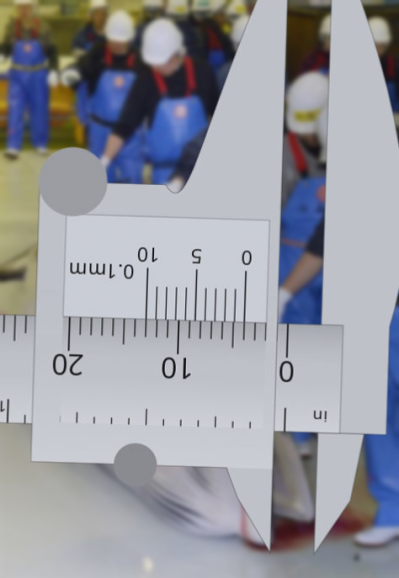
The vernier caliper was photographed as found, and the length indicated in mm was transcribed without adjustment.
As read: 4.0 mm
